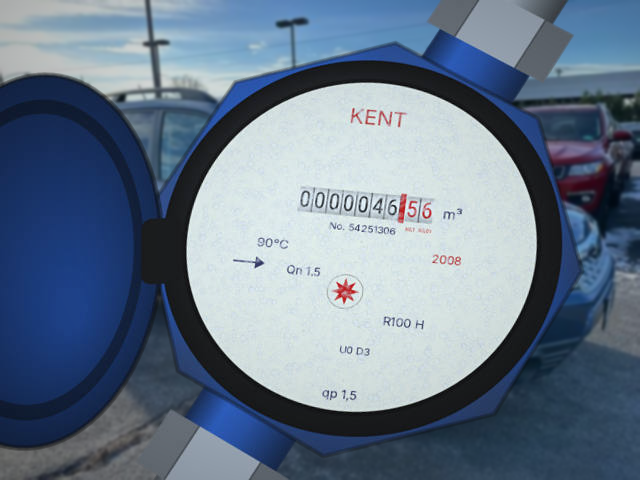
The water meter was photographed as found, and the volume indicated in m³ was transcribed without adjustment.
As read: 46.56 m³
